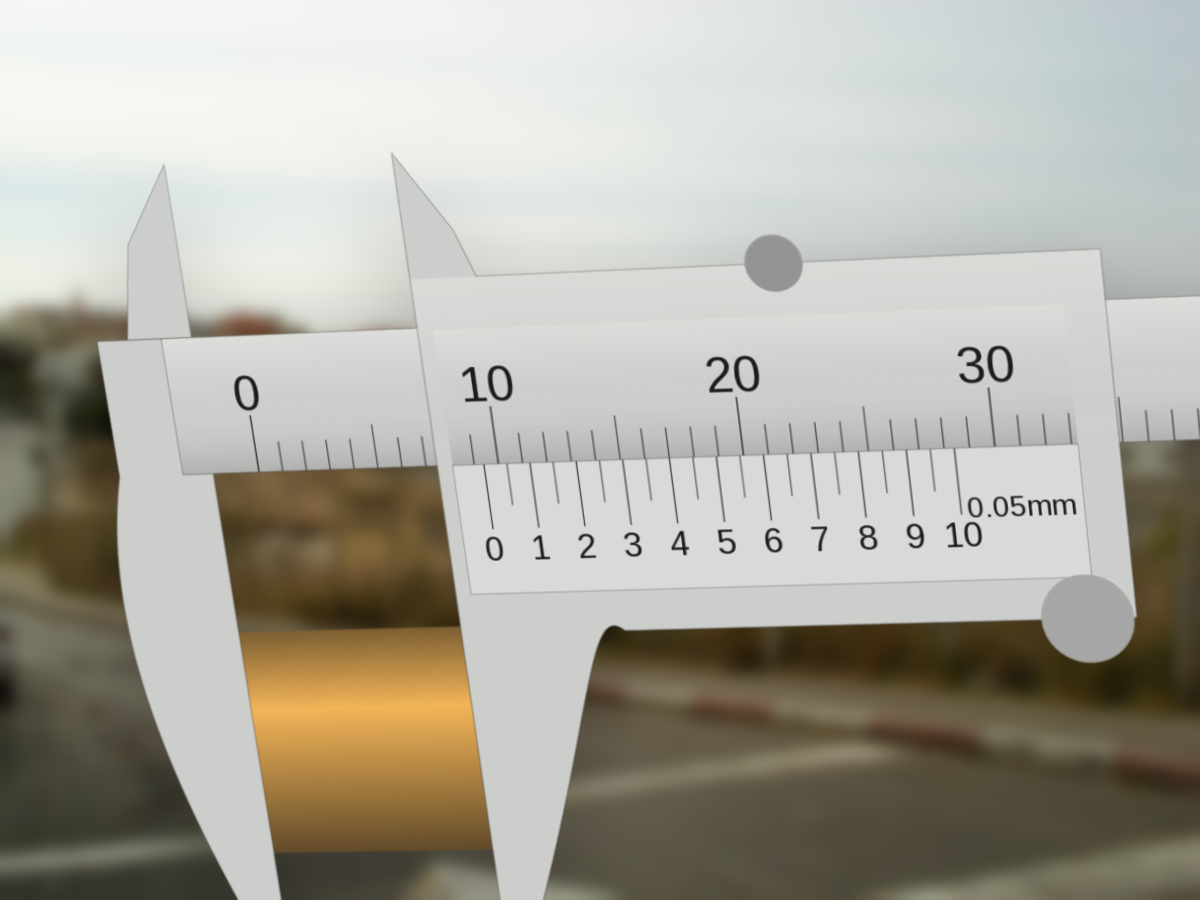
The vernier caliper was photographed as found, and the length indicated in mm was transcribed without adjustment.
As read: 9.4 mm
